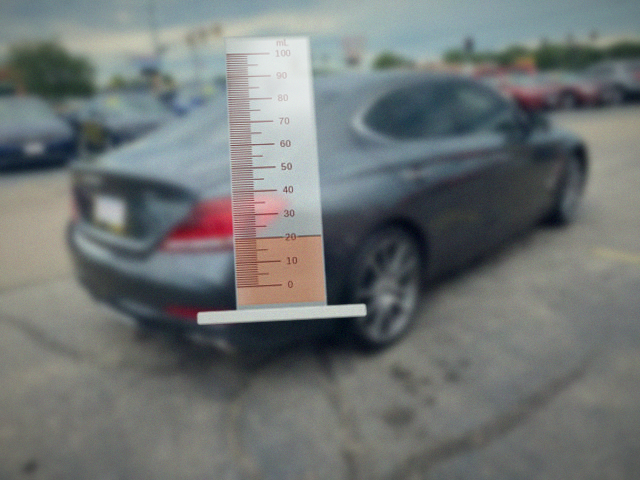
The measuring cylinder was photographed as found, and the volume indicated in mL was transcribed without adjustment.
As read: 20 mL
